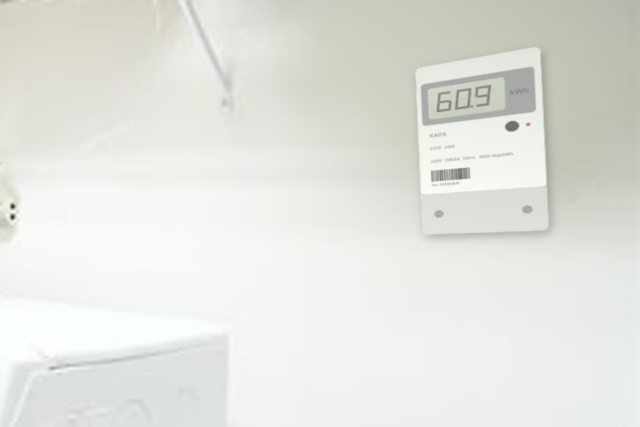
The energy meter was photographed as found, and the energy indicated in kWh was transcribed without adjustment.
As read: 60.9 kWh
